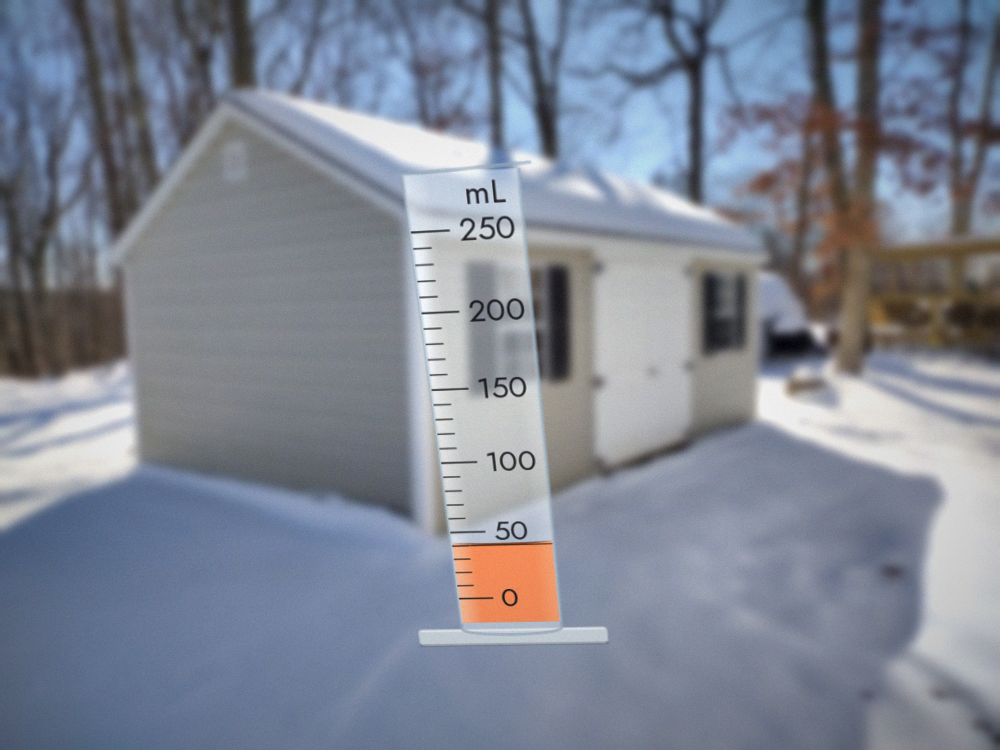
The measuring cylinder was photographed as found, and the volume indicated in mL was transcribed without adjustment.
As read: 40 mL
